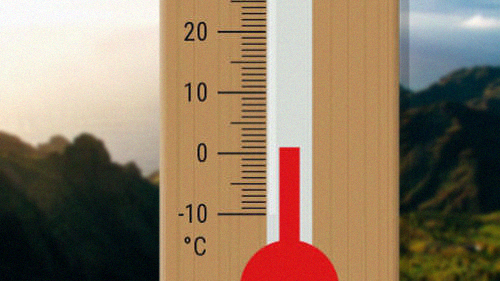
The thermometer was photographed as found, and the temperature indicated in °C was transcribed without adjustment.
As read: 1 °C
